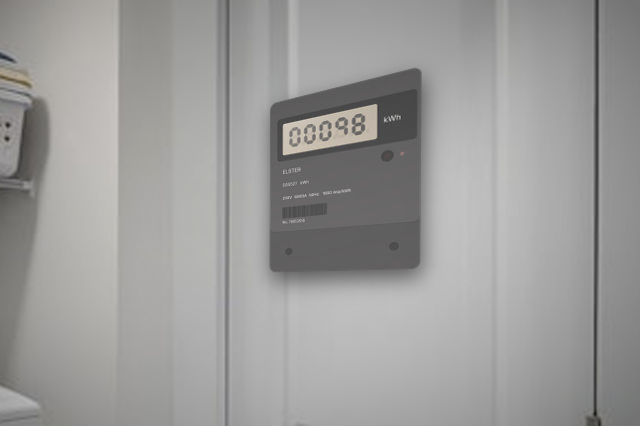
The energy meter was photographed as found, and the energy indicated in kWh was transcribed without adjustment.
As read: 98 kWh
